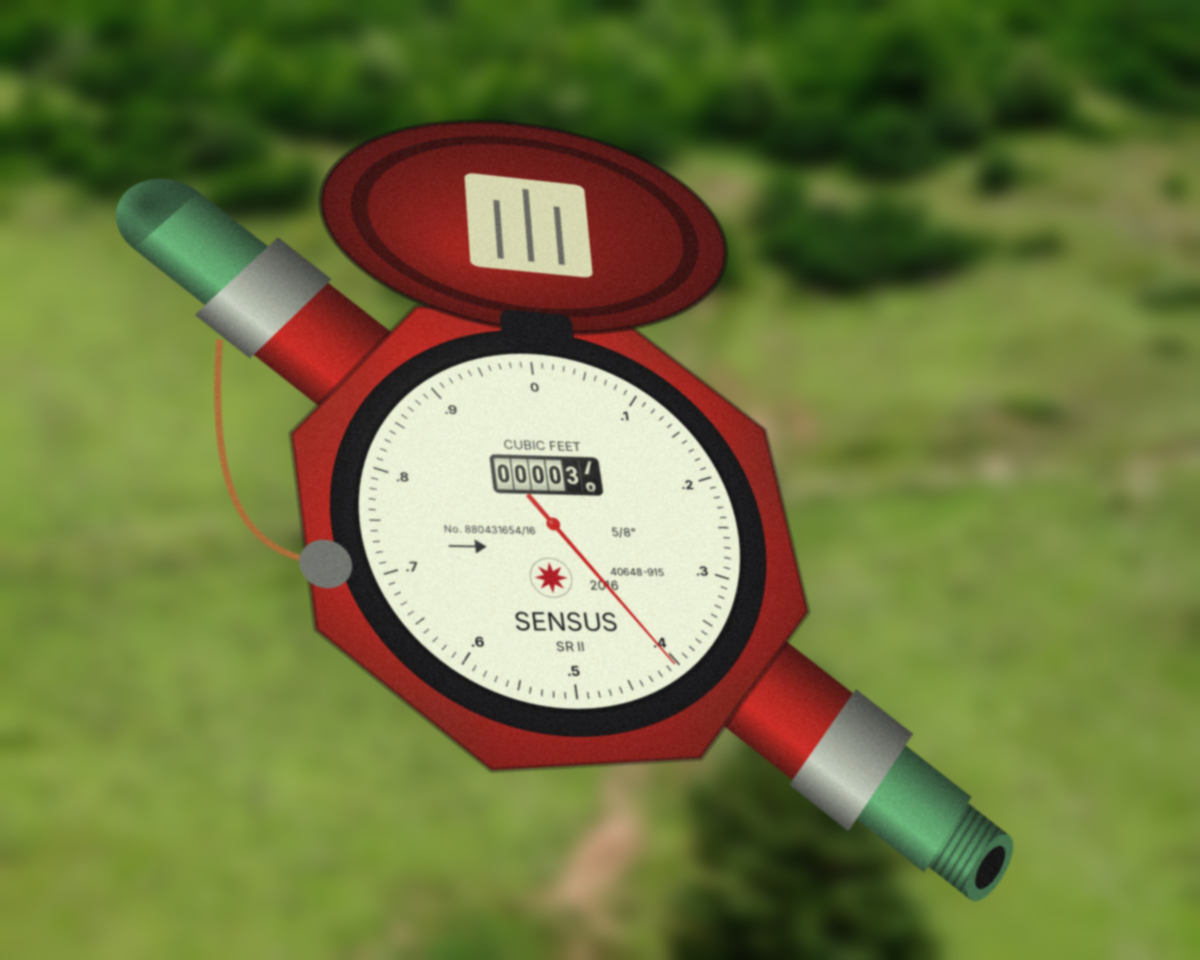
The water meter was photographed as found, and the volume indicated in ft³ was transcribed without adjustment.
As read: 37.40 ft³
